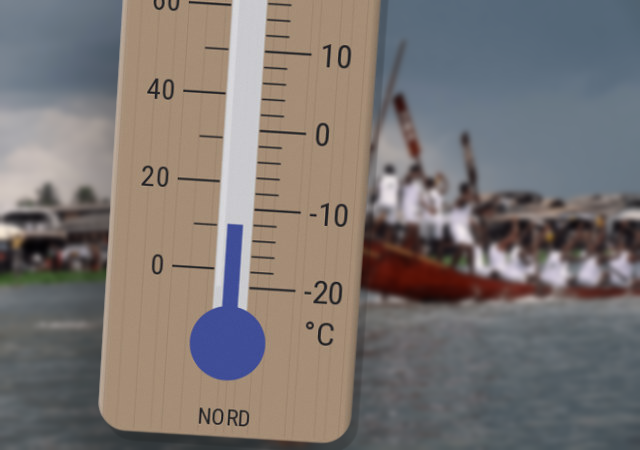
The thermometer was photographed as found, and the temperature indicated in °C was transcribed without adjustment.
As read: -12 °C
